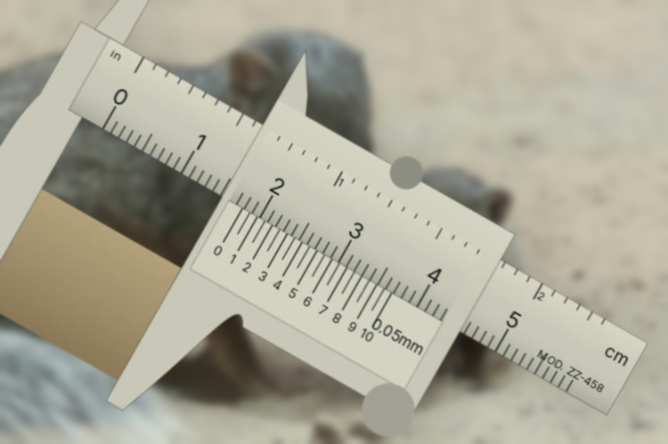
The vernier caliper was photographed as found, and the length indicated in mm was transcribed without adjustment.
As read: 17.8 mm
